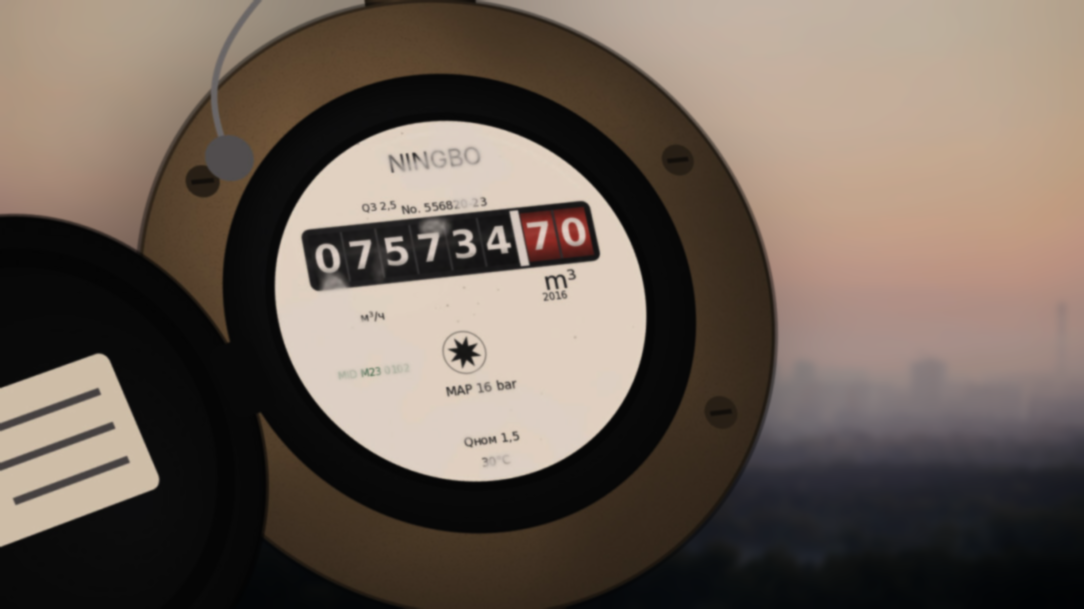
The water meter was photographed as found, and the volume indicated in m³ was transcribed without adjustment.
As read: 75734.70 m³
